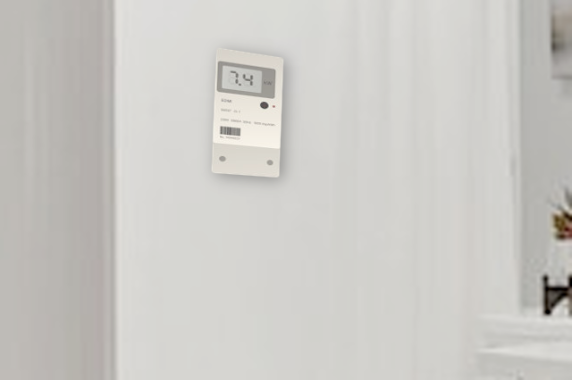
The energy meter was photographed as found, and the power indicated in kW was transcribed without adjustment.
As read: 7.4 kW
